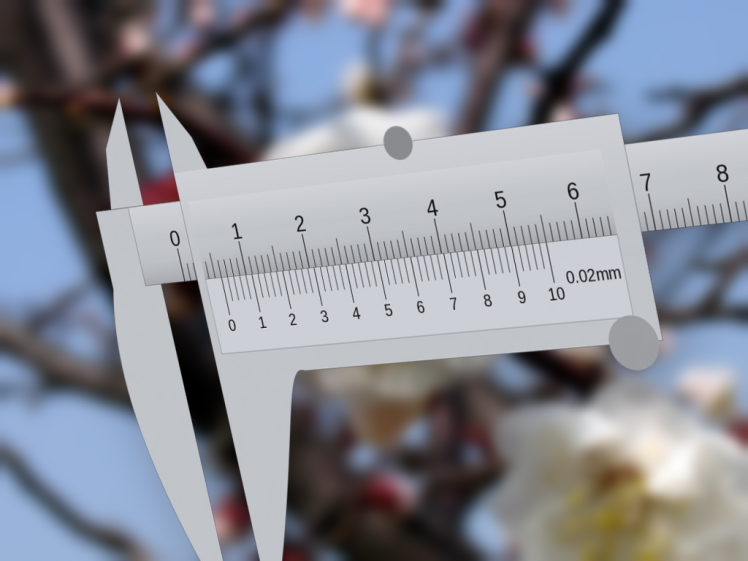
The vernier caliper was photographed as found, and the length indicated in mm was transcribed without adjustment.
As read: 6.0 mm
